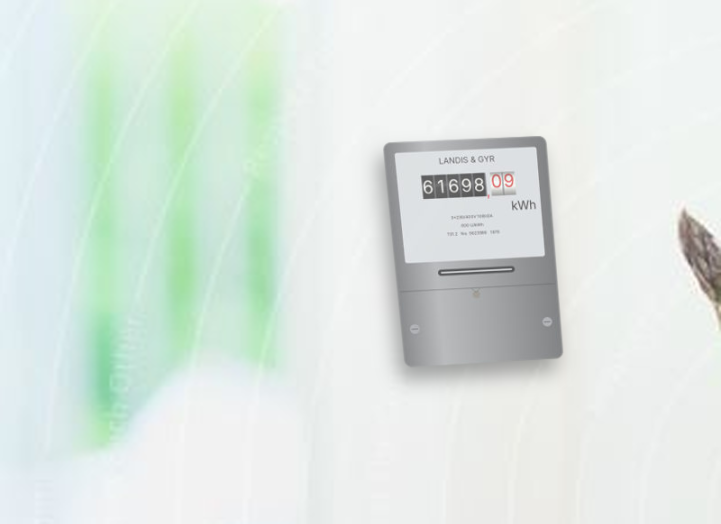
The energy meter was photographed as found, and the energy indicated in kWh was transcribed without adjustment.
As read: 61698.09 kWh
